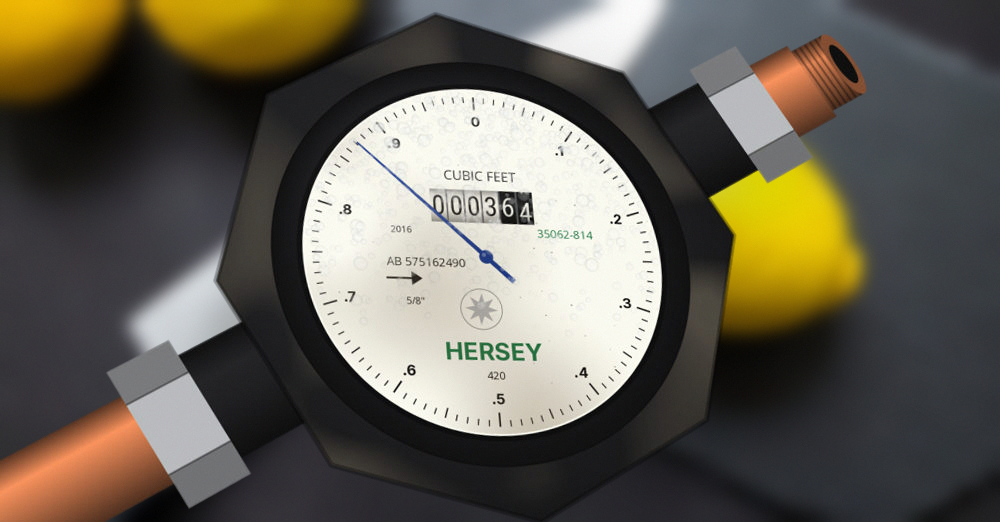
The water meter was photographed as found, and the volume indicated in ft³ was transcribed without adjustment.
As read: 363.87 ft³
